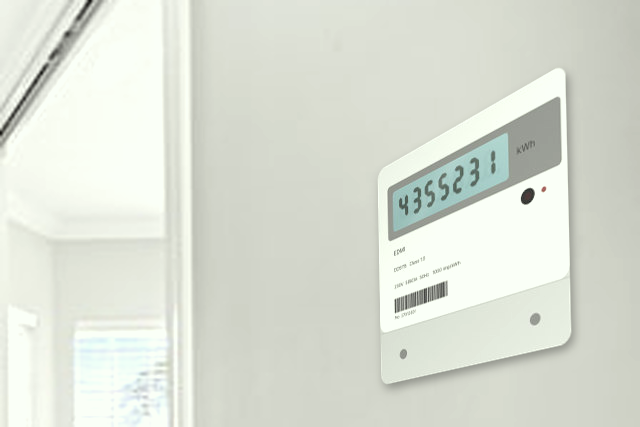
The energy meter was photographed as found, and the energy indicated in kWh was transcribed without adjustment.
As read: 4355231 kWh
